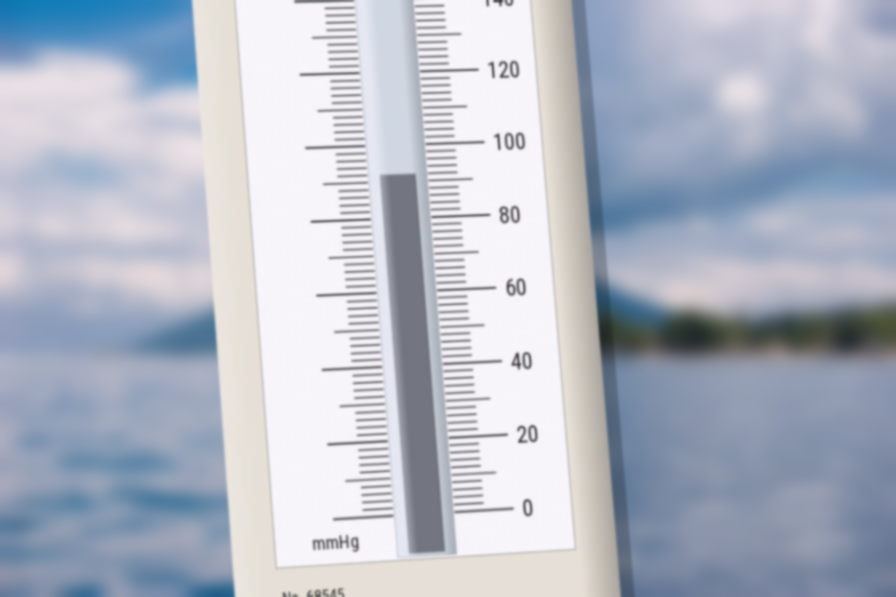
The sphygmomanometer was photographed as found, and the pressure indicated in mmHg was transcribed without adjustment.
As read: 92 mmHg
